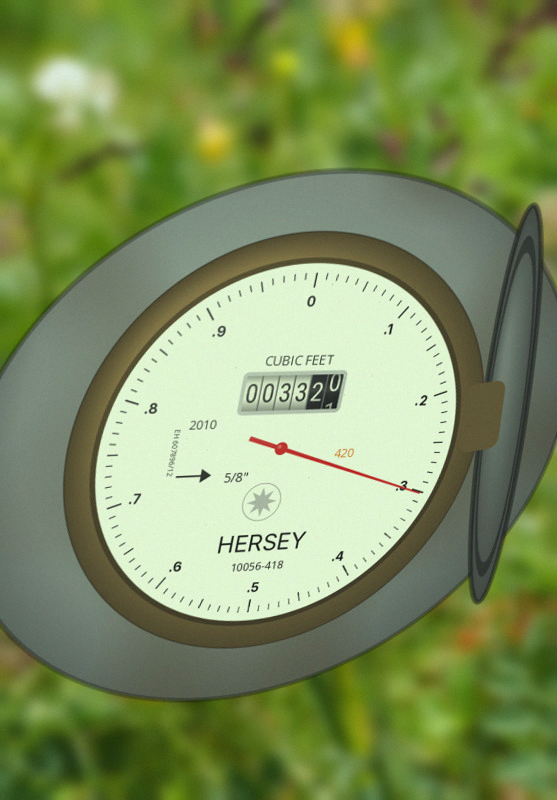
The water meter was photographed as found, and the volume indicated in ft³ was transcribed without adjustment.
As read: 3320.30 ft³
